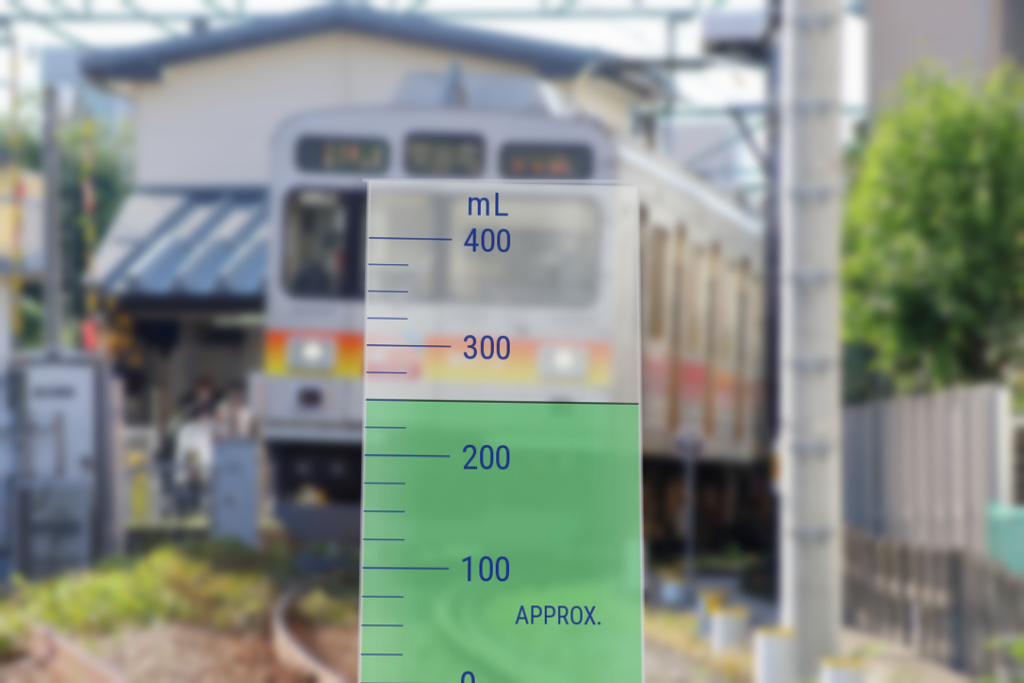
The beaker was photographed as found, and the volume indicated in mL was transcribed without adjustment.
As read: 250 mL
